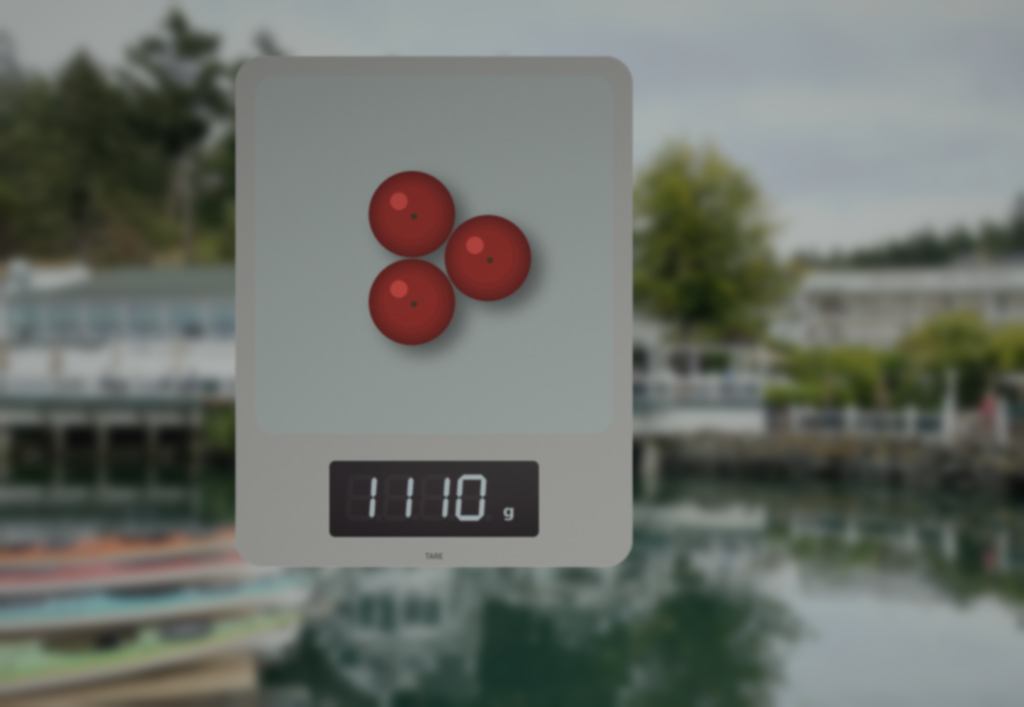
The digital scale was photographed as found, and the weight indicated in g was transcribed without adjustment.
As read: 1110 g
